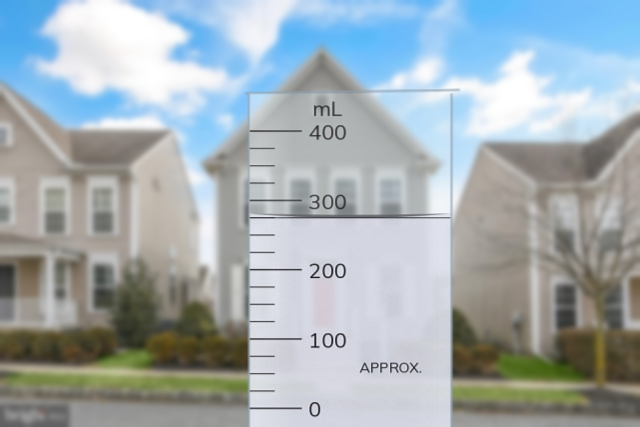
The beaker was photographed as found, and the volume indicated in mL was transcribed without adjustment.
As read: 275 mL
